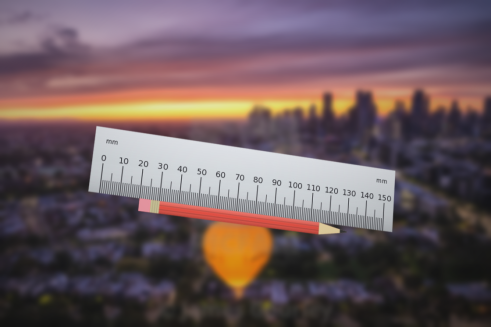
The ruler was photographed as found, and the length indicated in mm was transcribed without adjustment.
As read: 110 mm
